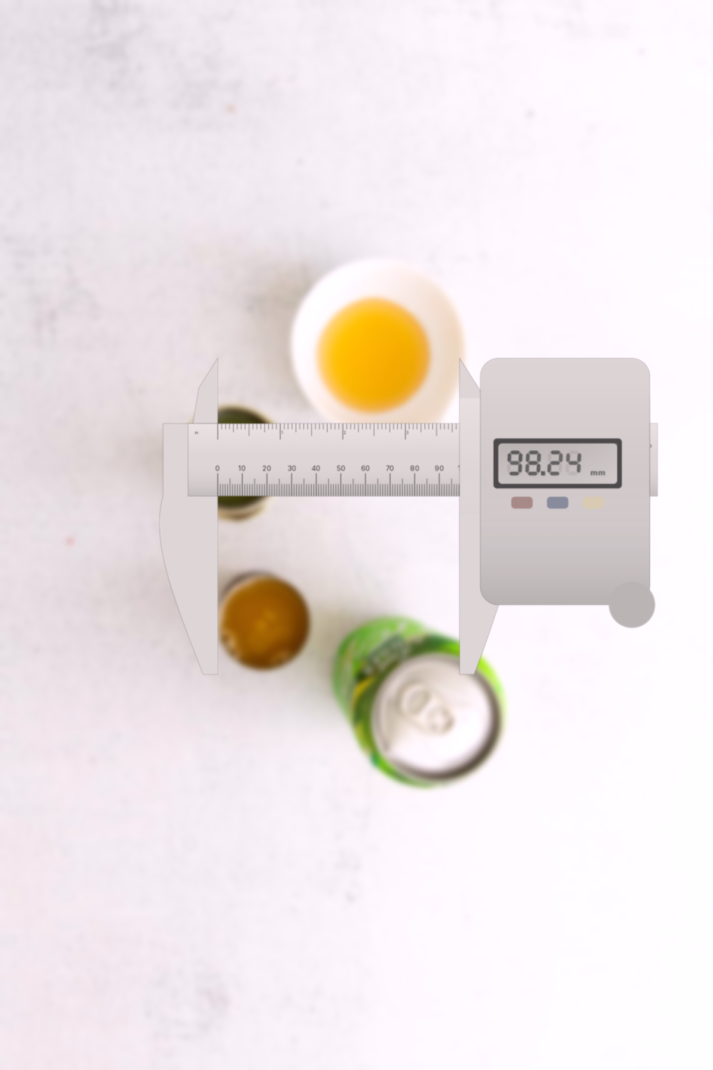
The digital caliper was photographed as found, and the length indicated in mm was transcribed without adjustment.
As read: 98.24 mm
